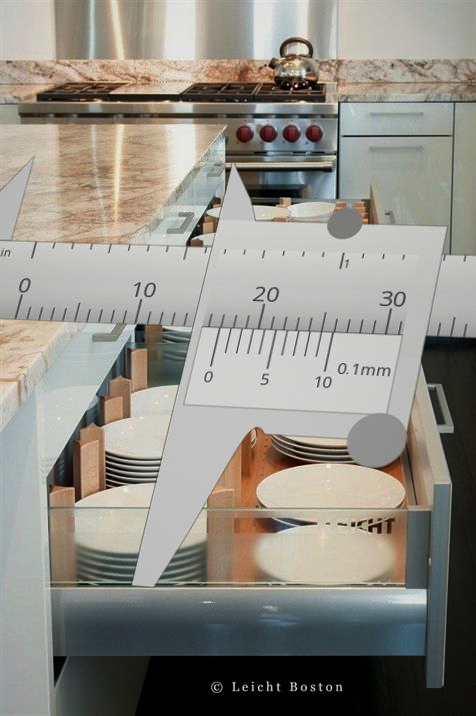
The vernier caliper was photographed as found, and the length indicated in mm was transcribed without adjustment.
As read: 16.9 mm
